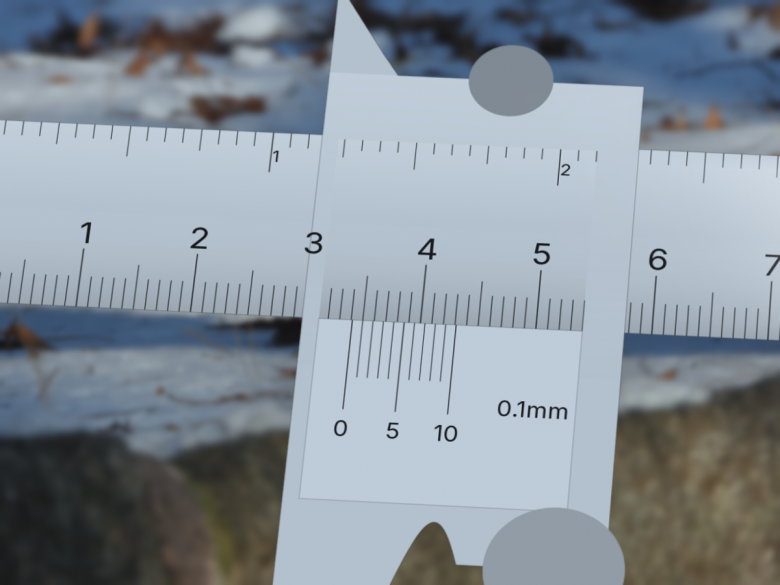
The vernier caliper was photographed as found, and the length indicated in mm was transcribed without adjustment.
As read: 34.1 mm
